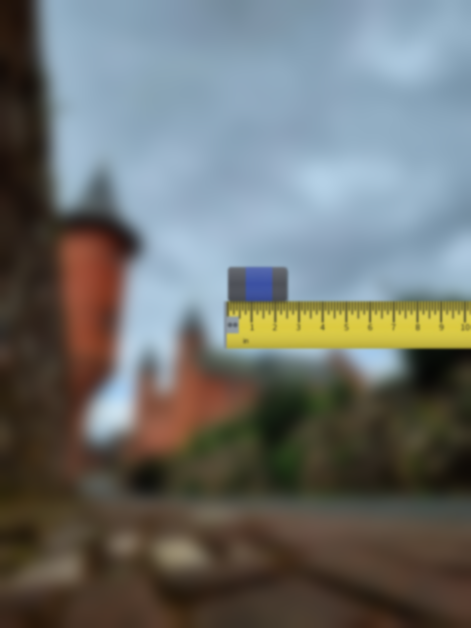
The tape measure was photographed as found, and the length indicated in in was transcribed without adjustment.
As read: 2.5 in
